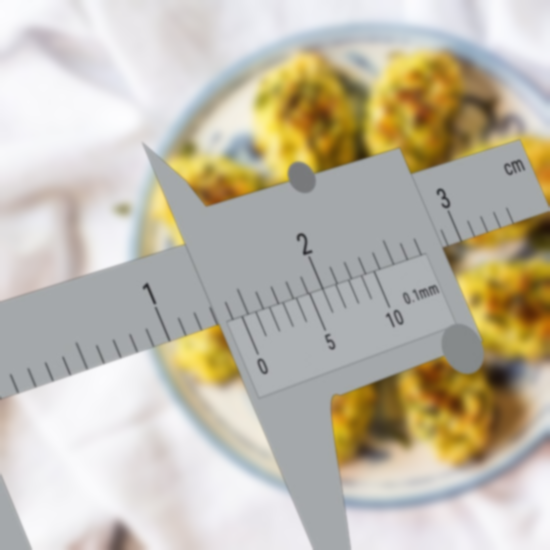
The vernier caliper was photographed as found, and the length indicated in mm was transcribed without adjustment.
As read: 14.6 mm
